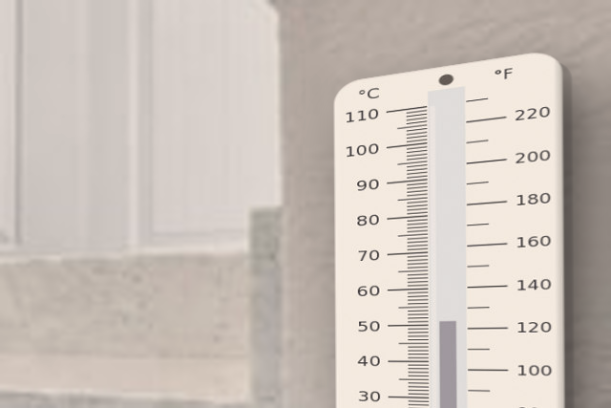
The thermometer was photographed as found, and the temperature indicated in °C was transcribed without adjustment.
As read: 51 °C
